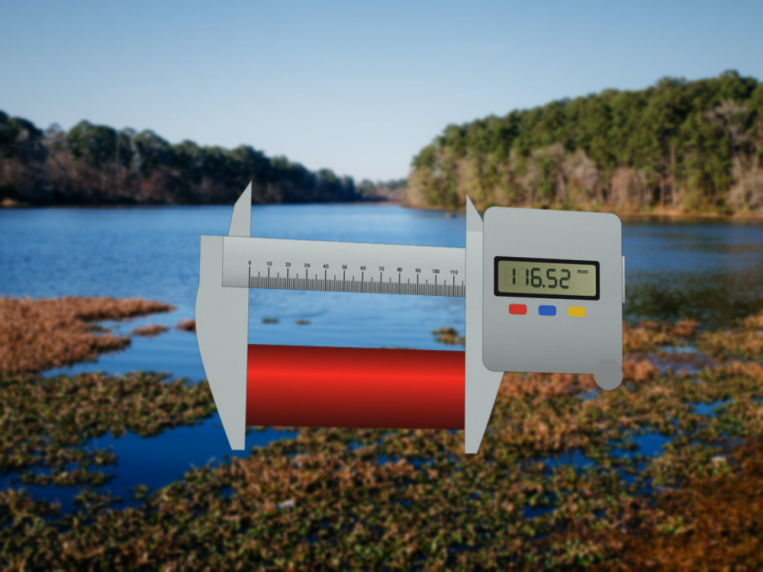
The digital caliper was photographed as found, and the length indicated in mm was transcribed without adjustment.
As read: 116.52 mm
